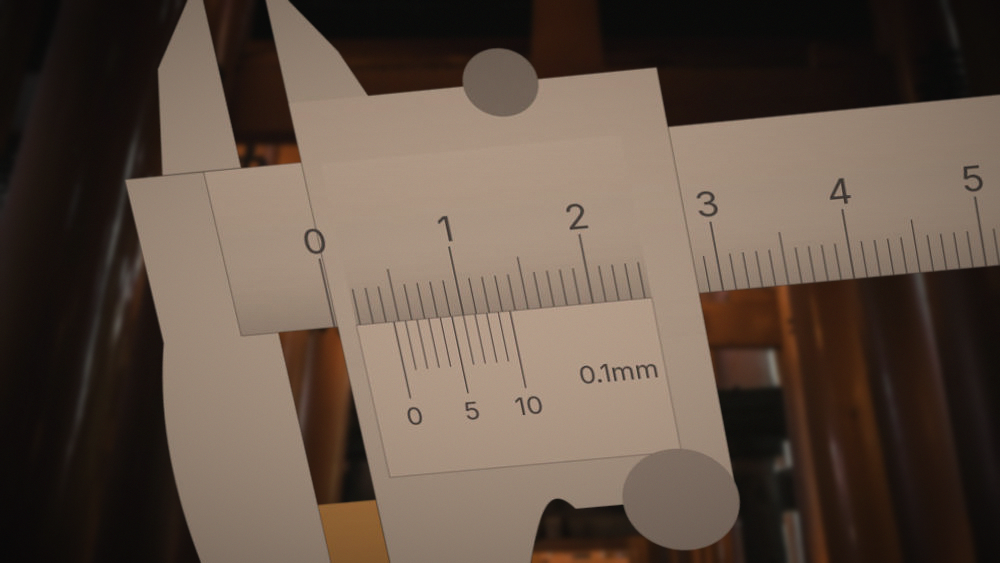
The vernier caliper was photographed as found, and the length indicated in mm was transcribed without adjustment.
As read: 4.6 mm
